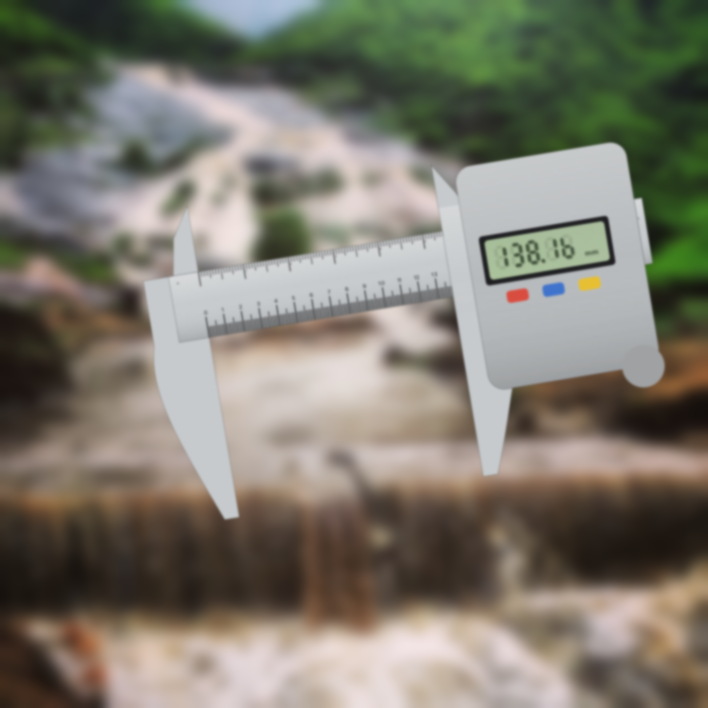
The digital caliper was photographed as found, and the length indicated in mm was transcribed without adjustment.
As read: 138.16 mm
